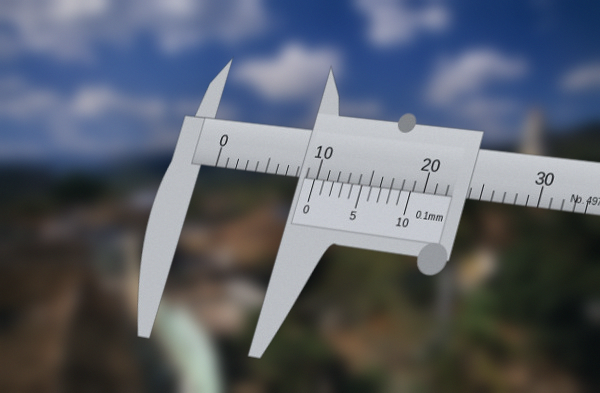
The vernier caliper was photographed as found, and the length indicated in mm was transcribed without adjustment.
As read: 9.8 mm
